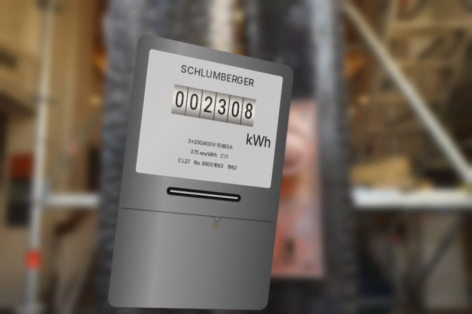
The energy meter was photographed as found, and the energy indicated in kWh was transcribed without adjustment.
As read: 2308 kWh
